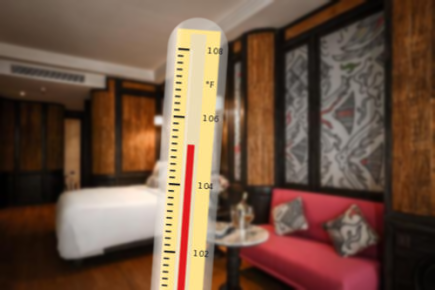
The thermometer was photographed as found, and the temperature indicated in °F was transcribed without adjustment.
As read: 105.2 °F
